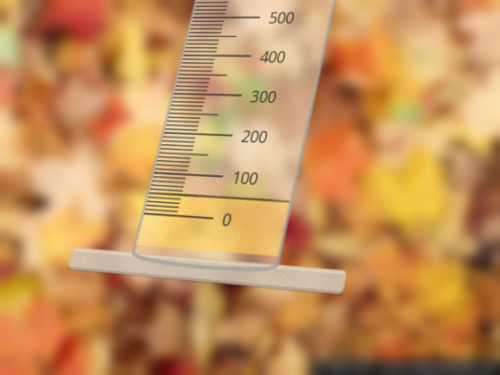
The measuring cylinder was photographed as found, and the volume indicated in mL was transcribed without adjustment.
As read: 50 mL
